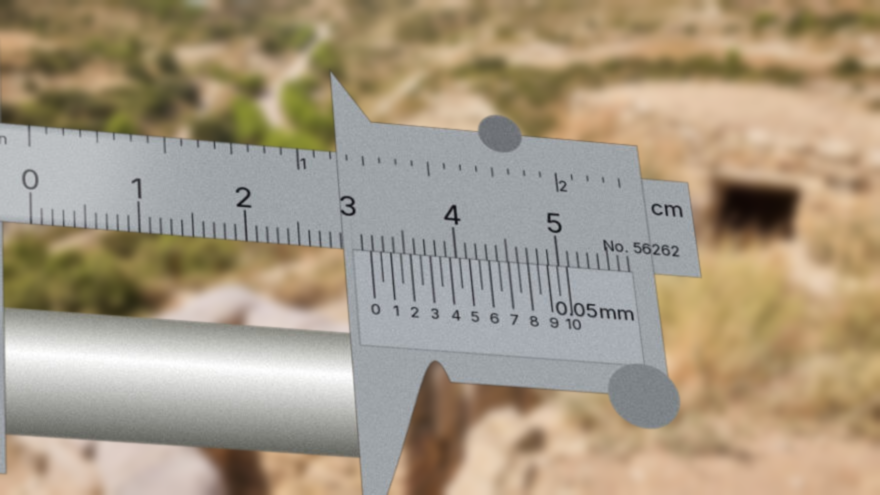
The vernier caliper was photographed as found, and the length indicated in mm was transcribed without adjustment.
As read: 31.8 mm
